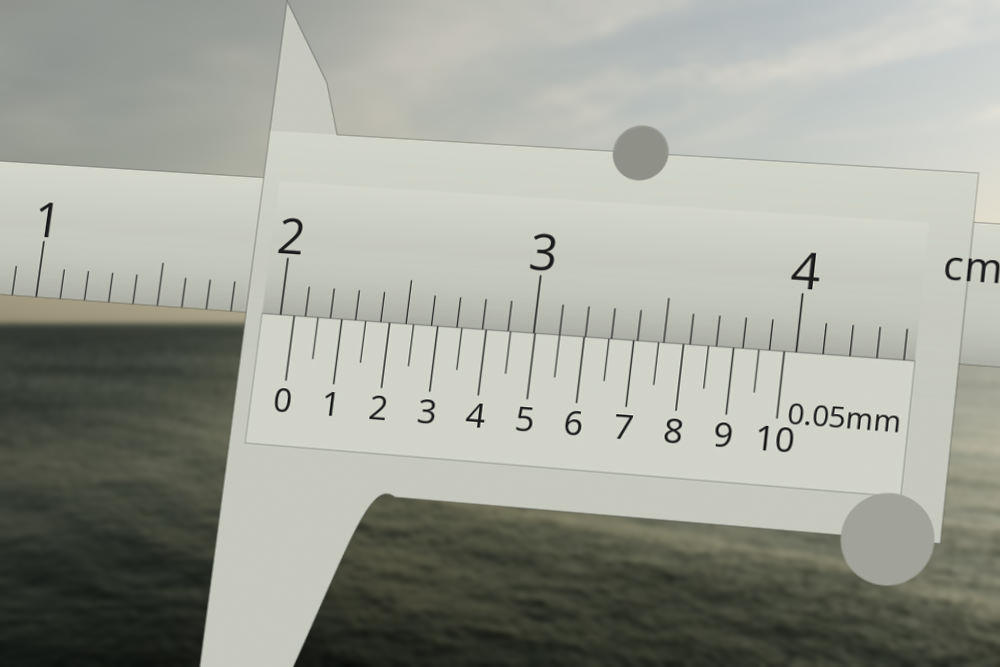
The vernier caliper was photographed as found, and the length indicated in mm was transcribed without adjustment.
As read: 20.55 mm
